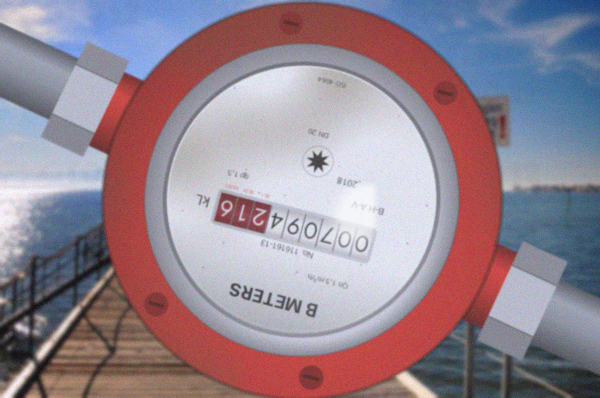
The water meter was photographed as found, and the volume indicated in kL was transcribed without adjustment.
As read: 7094.216 kL
